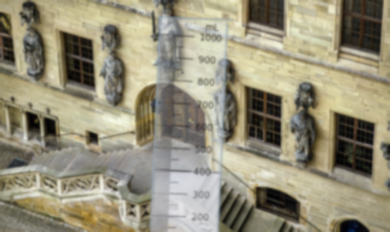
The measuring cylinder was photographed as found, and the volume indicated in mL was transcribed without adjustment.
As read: 400 mL
